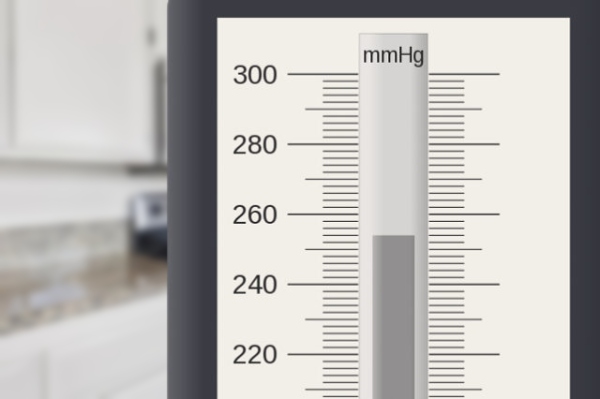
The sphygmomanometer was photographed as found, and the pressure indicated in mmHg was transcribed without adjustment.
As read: 254 mmHg
